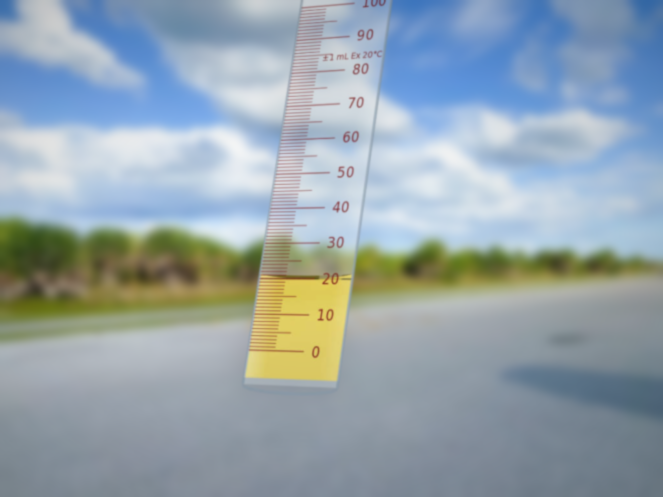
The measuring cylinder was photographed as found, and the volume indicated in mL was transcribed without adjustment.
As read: 20 mL
